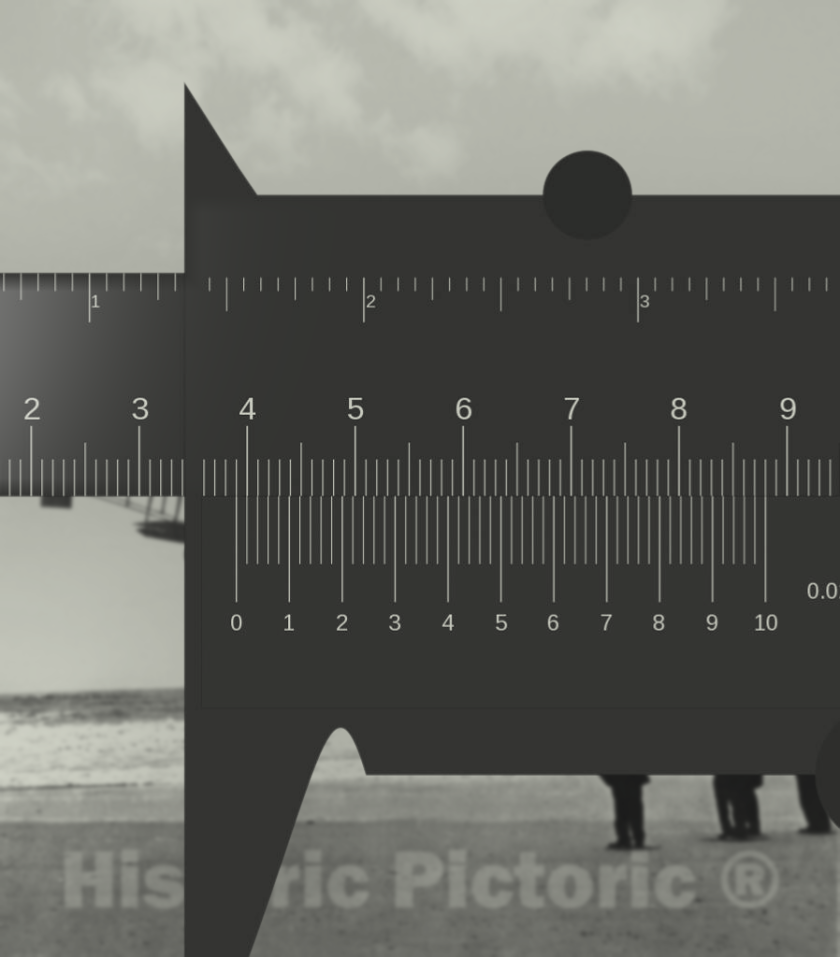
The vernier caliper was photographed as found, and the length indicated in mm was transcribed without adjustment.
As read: 39.0 mm
